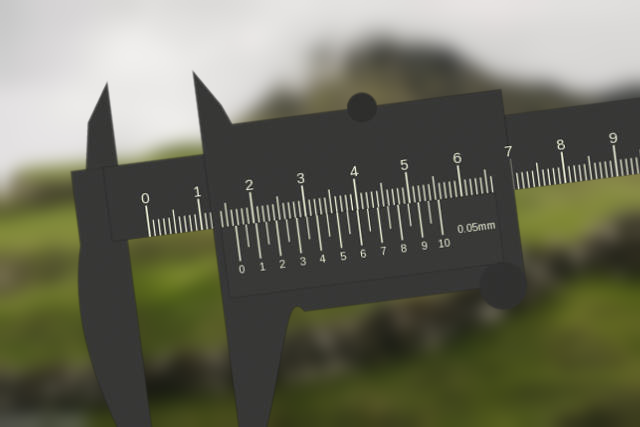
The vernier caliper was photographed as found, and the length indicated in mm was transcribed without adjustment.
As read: 16.5 mm
